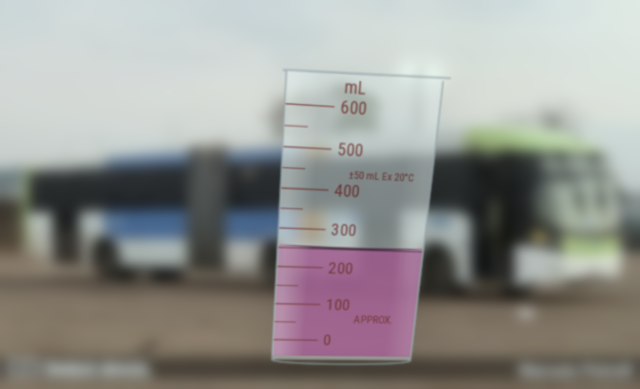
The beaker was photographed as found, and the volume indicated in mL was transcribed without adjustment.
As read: 250 mL
